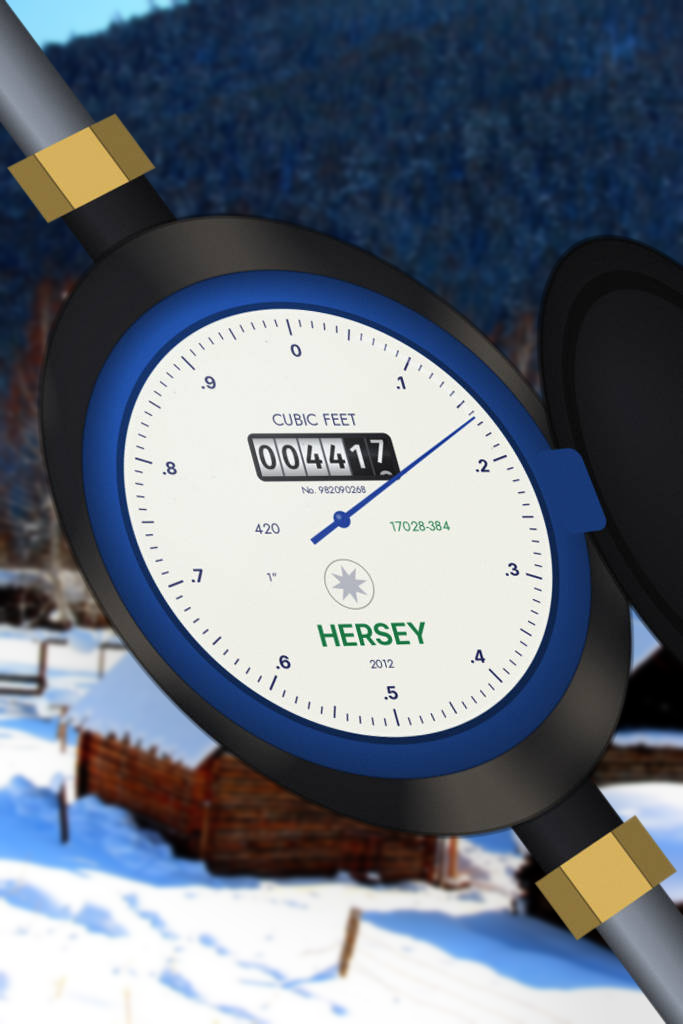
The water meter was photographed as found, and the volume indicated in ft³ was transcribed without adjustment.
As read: 4417.16 ft³
